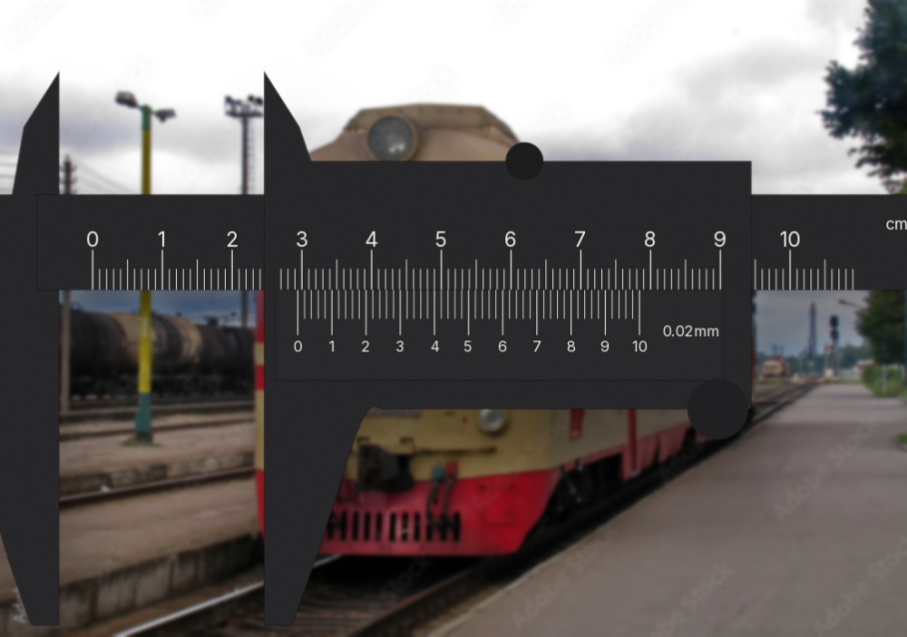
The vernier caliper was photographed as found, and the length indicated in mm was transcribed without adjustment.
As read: 29.4 mm
